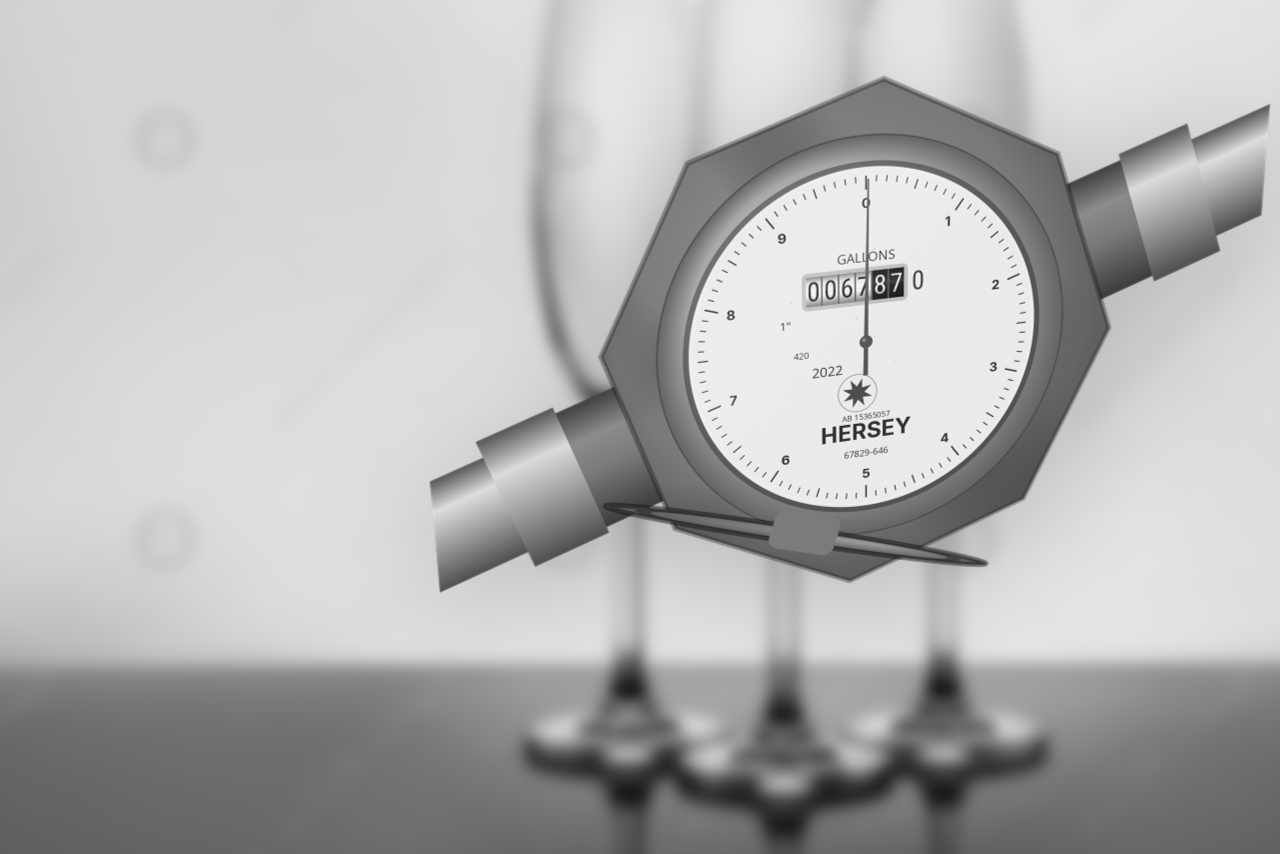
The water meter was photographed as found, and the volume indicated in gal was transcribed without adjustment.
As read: 67870.0 gal
